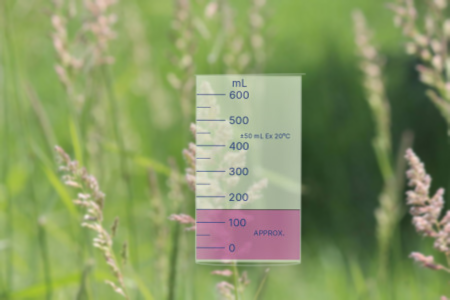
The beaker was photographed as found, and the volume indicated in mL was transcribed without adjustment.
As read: 150 mL
